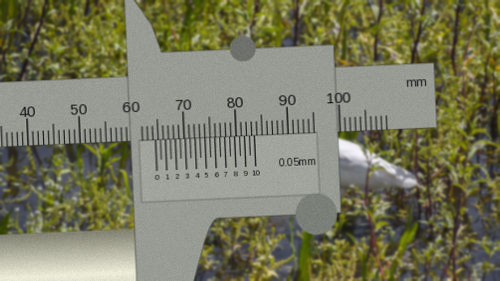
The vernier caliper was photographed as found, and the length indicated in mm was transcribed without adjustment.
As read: 64.5 mm
